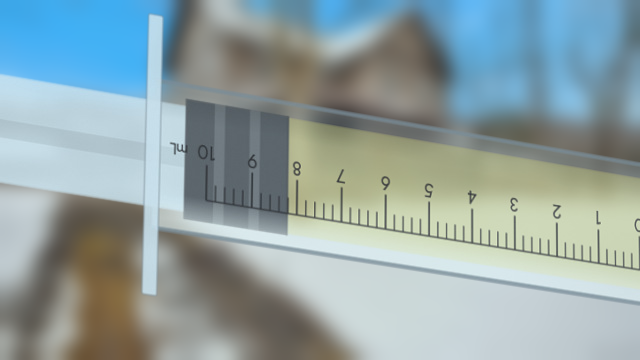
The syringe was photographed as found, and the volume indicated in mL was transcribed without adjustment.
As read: 8.2 mL
